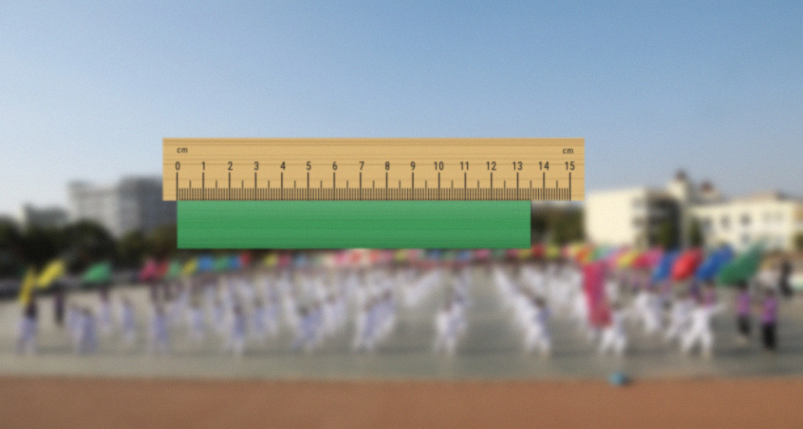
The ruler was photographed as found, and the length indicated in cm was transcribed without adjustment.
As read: 13.5 cm
